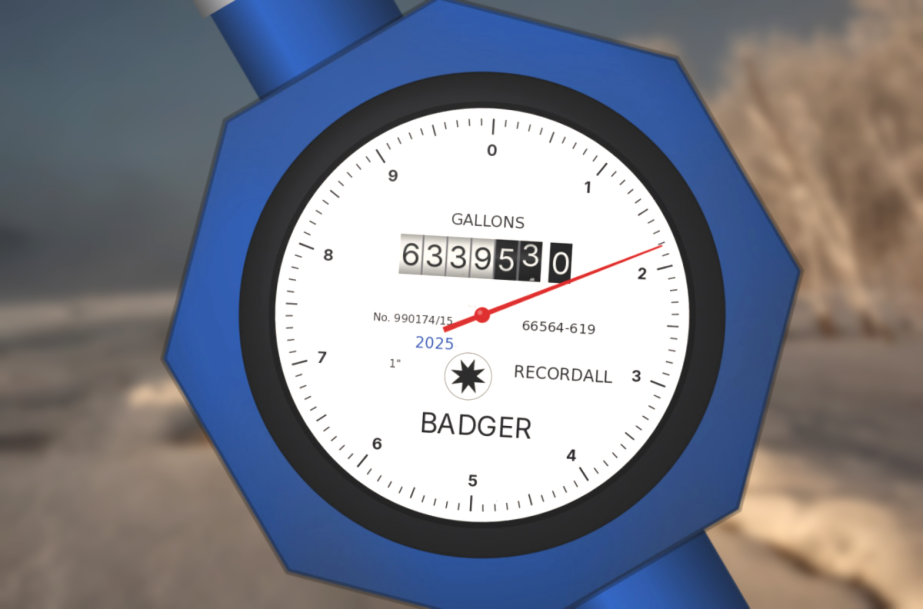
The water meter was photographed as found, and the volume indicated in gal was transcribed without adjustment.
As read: 6339531.8 gal
